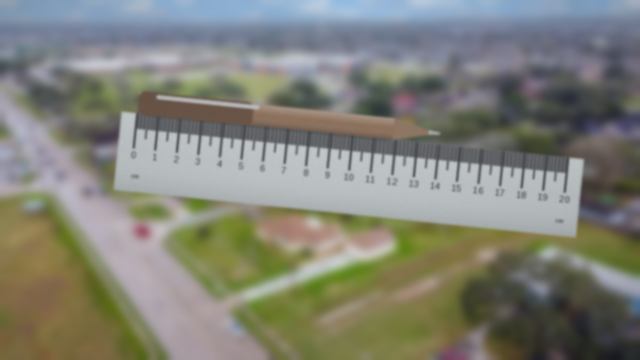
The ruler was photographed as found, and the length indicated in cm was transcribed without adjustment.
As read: 14 cm
